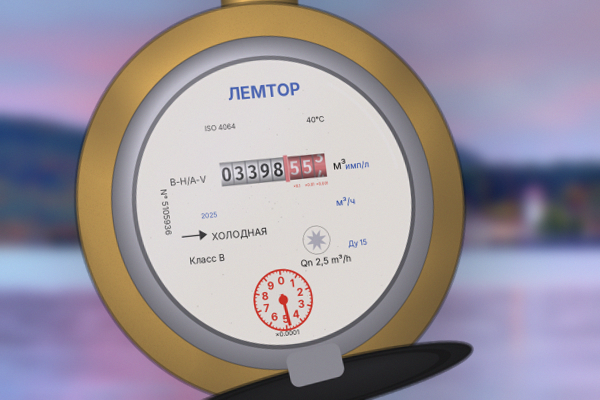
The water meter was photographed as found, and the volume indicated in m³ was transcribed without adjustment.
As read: 3398.5534 m³
